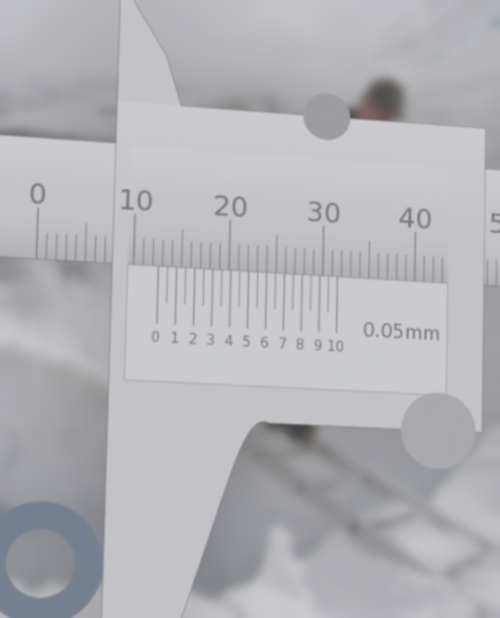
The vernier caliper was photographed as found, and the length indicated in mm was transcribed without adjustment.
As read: 12.6 mm
